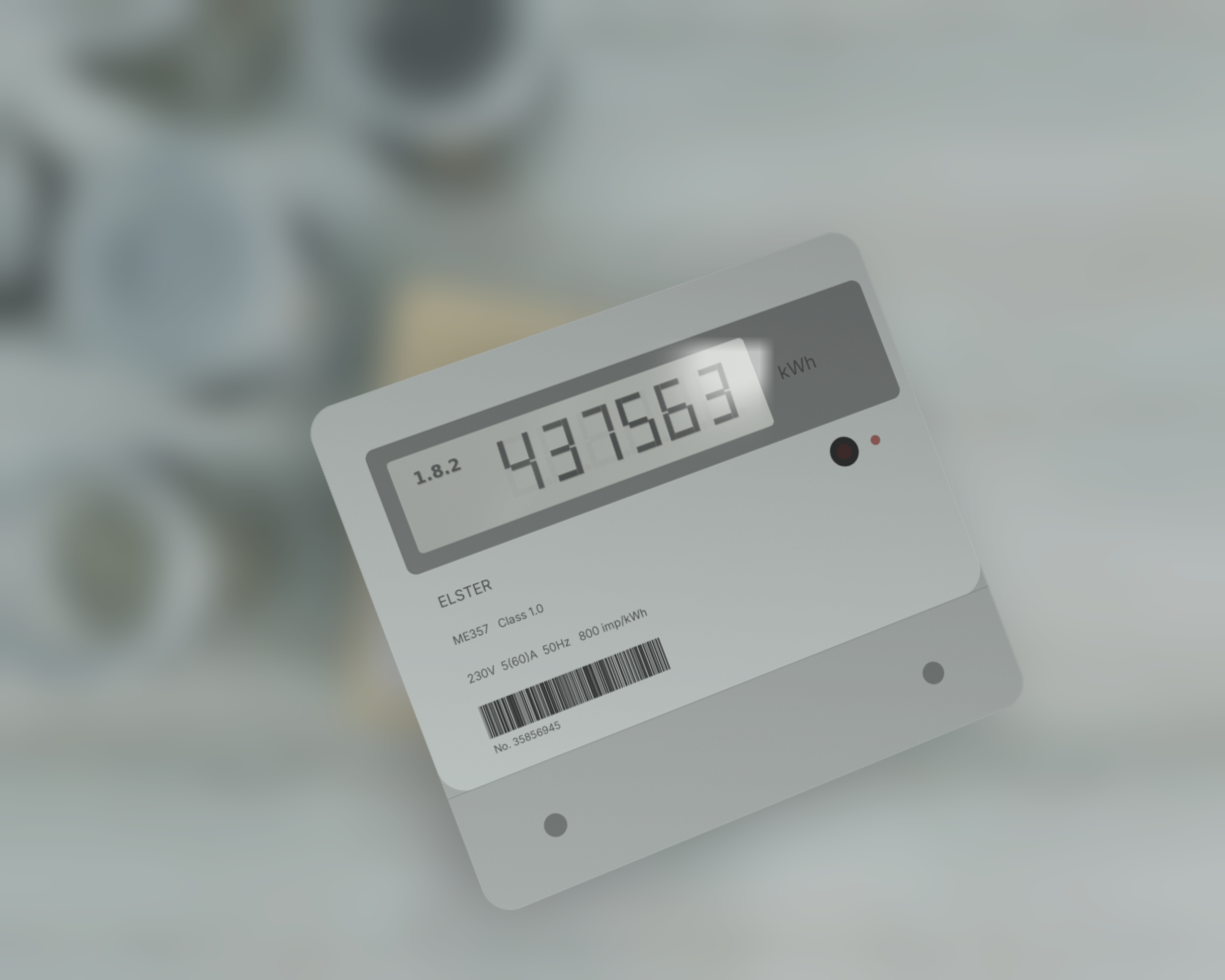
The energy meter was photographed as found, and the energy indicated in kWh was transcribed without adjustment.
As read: 437563 kWh
